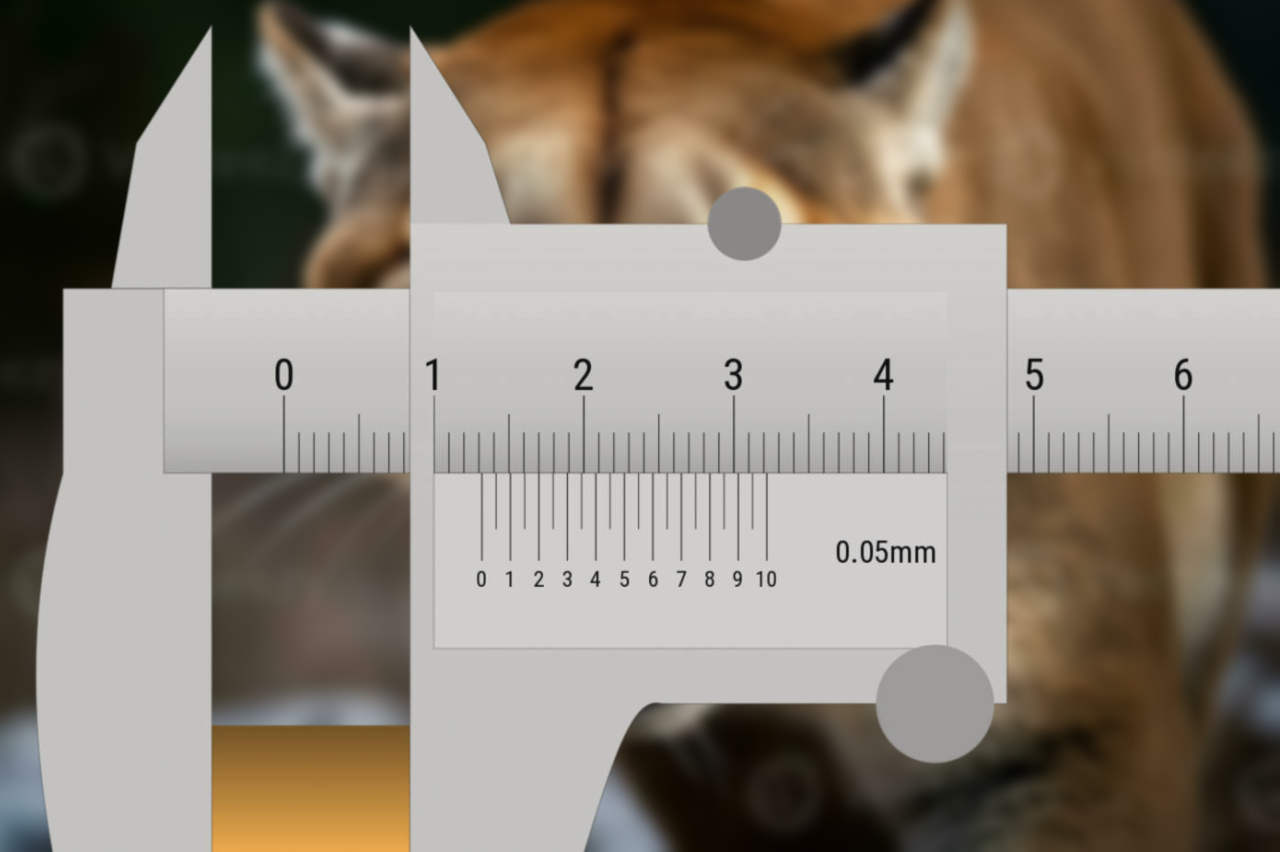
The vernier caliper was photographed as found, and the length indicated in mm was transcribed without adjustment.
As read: 13.2 mm
